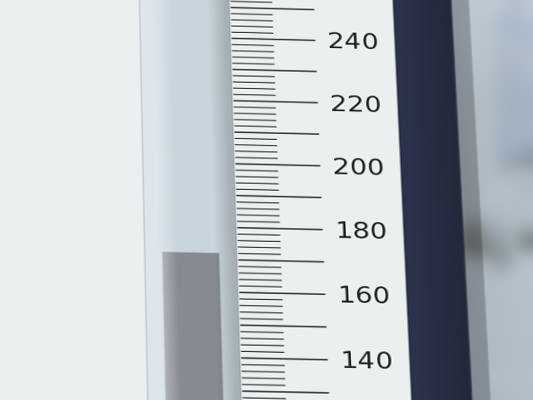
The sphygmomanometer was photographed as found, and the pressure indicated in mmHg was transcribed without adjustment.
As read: 172 mmHg
